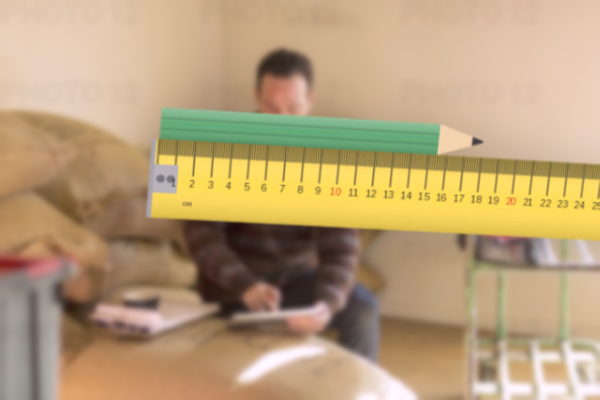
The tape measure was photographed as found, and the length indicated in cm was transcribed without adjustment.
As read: 18 cm
